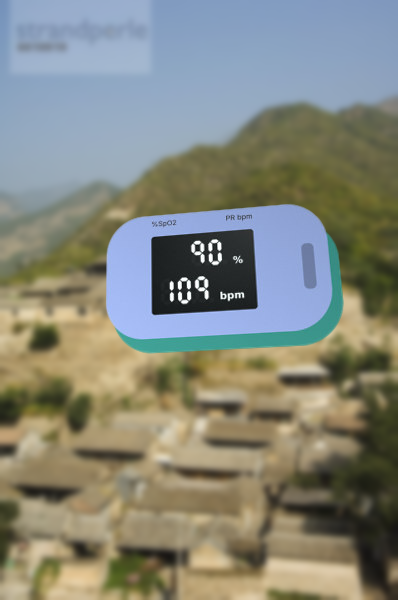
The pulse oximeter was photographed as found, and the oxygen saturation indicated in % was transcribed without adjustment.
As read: 90 %
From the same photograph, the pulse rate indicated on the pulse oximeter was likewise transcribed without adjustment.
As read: 109 bpm
